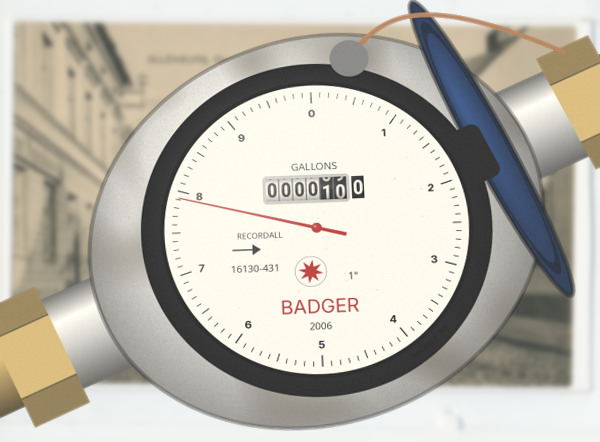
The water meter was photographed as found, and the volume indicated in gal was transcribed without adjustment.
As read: 97.9 gal
